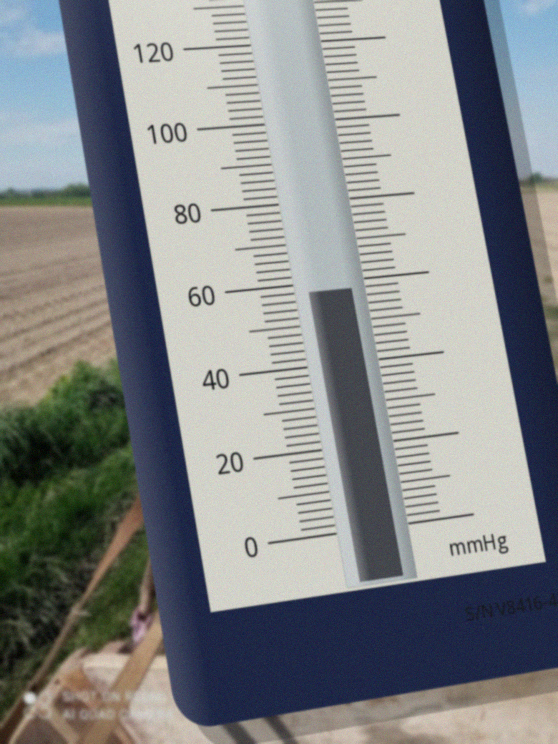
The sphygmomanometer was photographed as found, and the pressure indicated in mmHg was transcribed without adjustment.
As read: 58 mmHg
